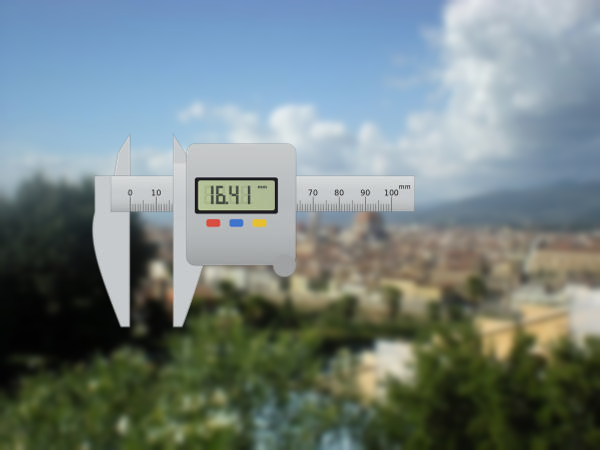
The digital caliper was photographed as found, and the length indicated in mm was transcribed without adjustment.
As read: 16.41 mm
